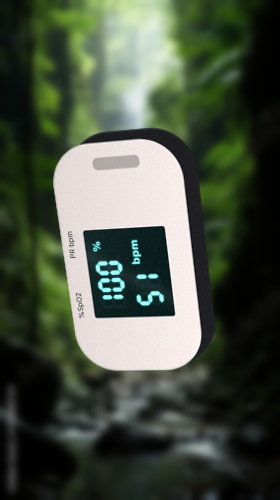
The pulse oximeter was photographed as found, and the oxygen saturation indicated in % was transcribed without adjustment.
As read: 100 %
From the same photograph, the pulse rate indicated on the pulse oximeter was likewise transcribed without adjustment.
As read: 51 bpm
